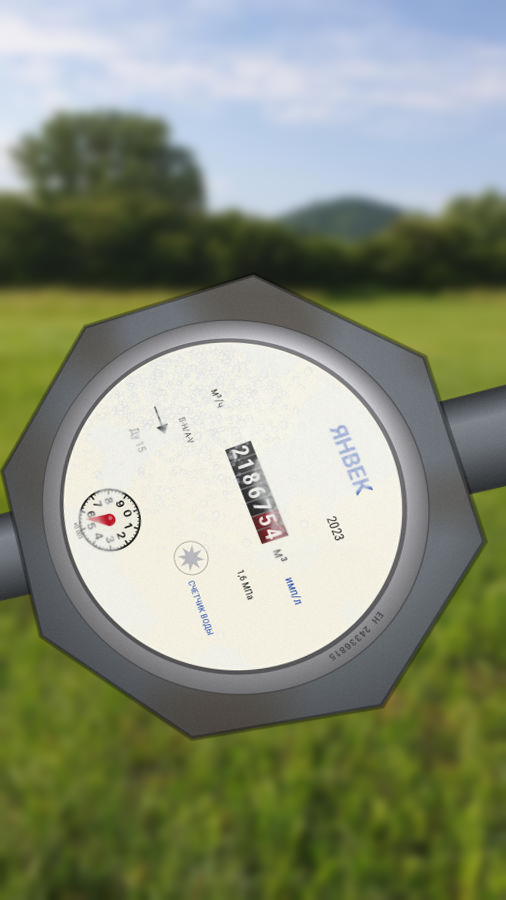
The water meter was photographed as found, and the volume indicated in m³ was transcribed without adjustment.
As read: 21867.545 m³
